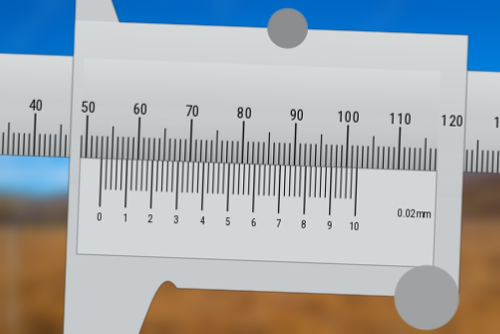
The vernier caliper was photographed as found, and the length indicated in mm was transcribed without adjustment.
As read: 53.0 mm
